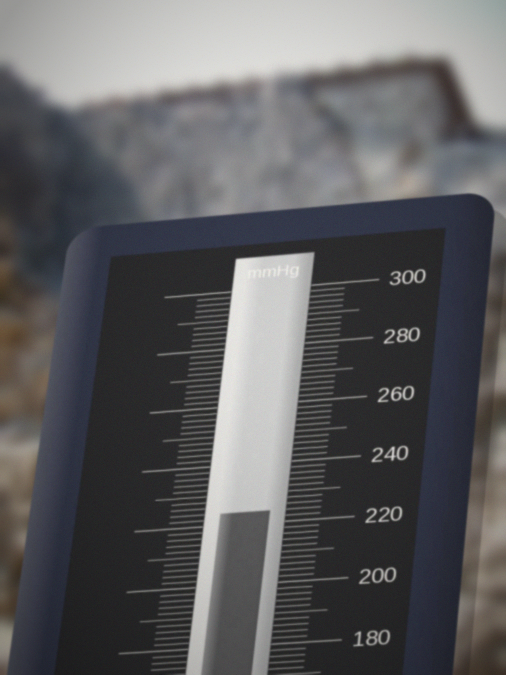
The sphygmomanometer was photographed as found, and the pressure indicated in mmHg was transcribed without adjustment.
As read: 224 mmHg
